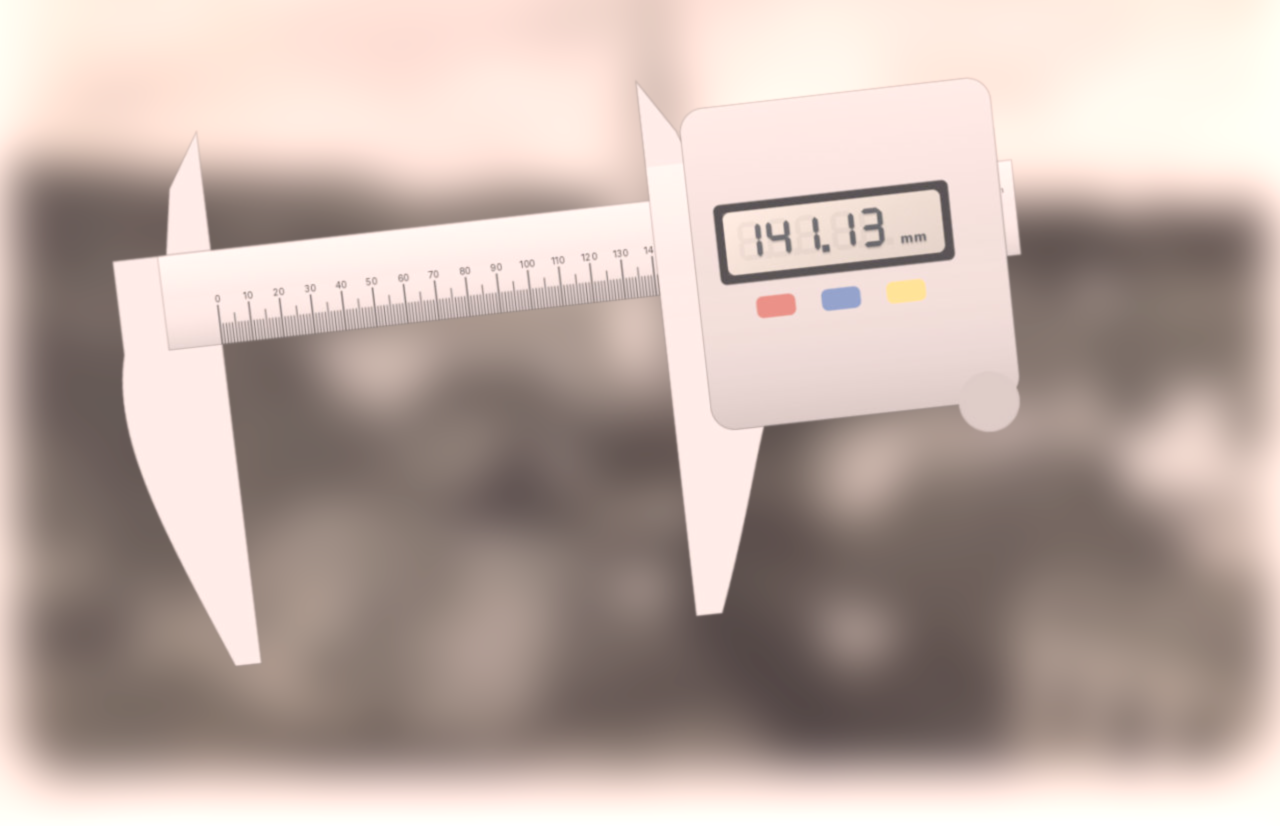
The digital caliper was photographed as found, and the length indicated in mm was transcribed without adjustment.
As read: 141.13 mm
